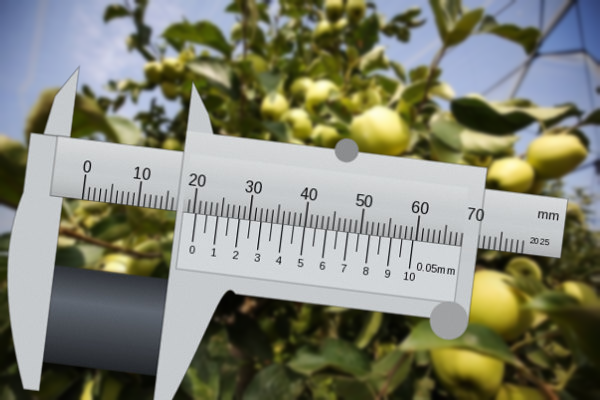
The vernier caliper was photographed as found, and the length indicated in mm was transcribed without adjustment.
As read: 20.4 mm
